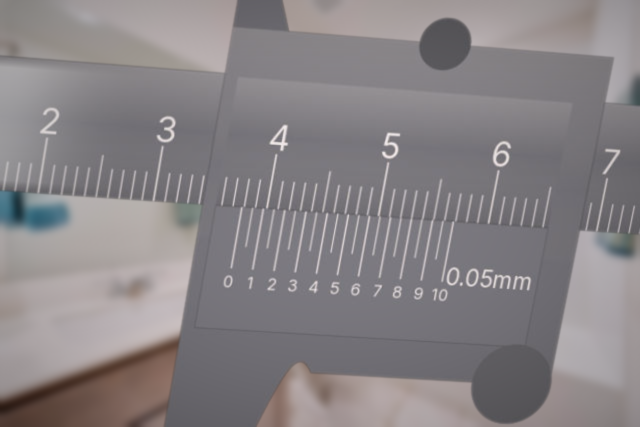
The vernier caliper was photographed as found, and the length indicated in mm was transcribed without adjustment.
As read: 37.8 mm
